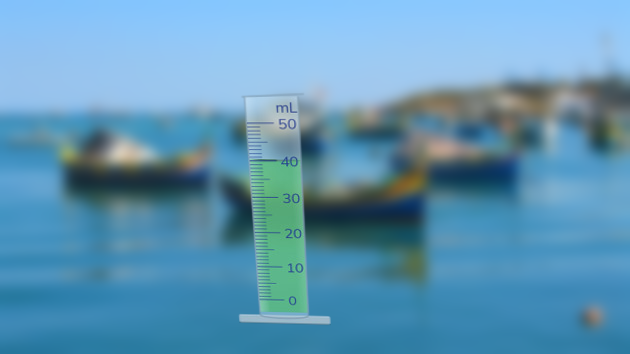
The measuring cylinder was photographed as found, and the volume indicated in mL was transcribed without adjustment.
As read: 40 mL
